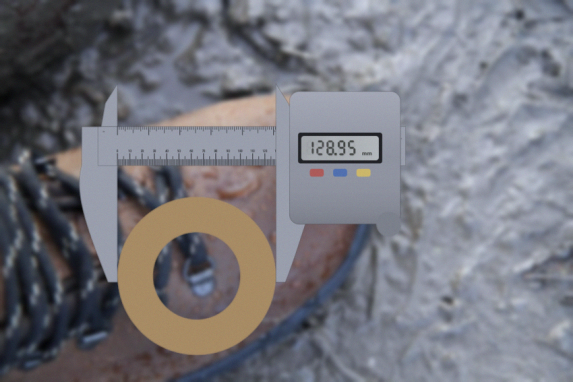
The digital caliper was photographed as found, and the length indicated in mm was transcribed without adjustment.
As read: 128.95 mm
